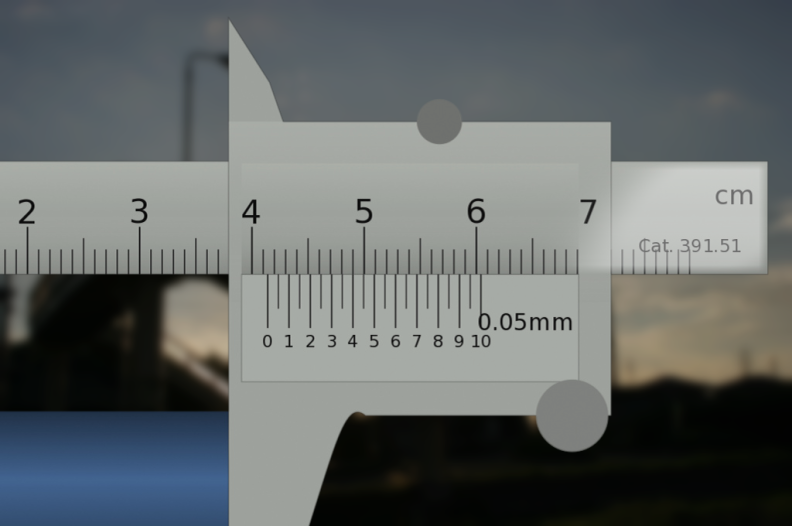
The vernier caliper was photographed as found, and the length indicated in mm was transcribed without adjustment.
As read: 41.4 mm
